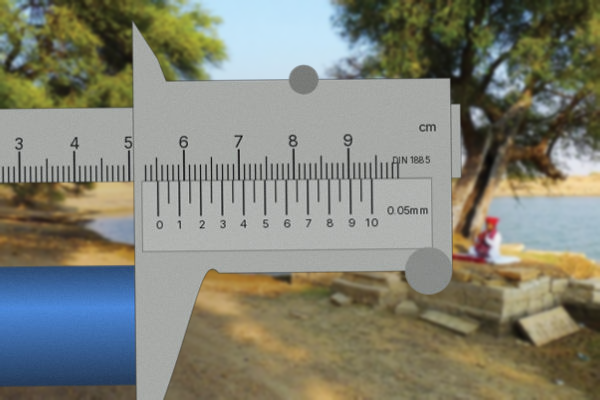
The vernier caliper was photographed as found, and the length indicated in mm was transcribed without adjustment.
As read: 55.2 mm
